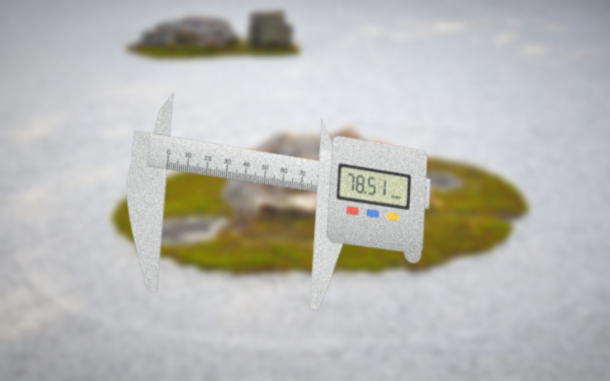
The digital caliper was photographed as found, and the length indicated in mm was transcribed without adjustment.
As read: 78.51 mm
